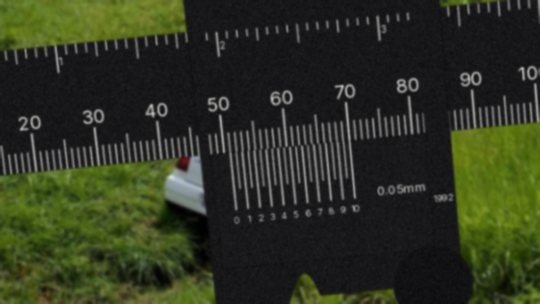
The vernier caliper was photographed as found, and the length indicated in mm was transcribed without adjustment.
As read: 51.0 mm
